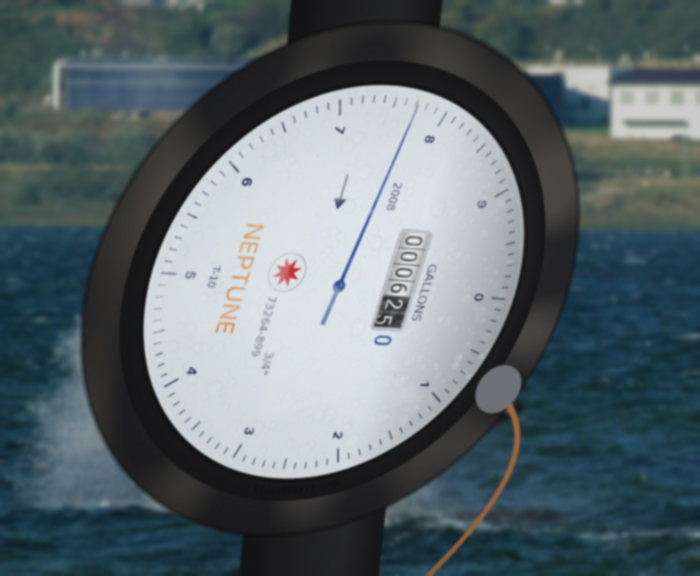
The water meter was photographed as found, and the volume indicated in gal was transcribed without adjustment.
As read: 6247.7 gal
